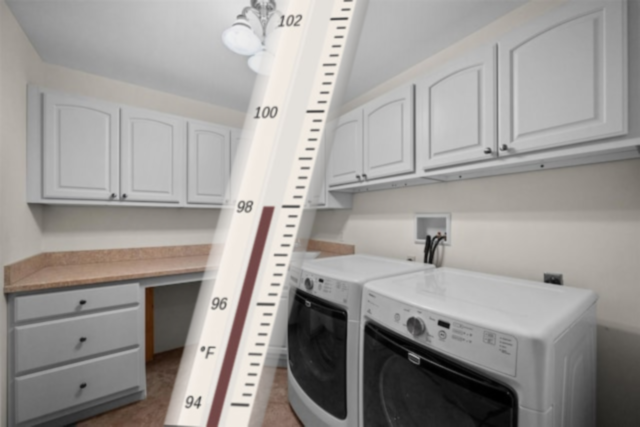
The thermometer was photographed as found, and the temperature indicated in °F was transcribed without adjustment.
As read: 98 °F
